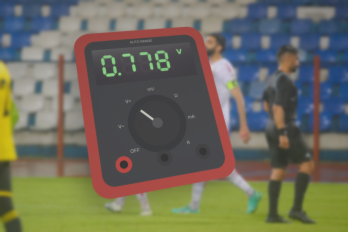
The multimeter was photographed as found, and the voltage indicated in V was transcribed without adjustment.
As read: 0.778 V
